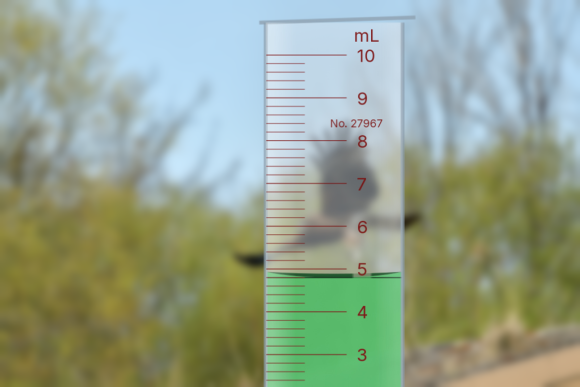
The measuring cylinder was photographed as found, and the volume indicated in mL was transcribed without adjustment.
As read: 4.8 mL
